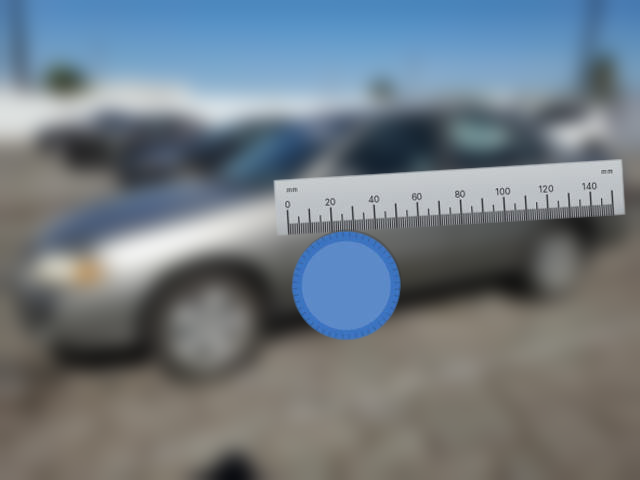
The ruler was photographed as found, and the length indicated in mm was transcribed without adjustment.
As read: 50 mm
